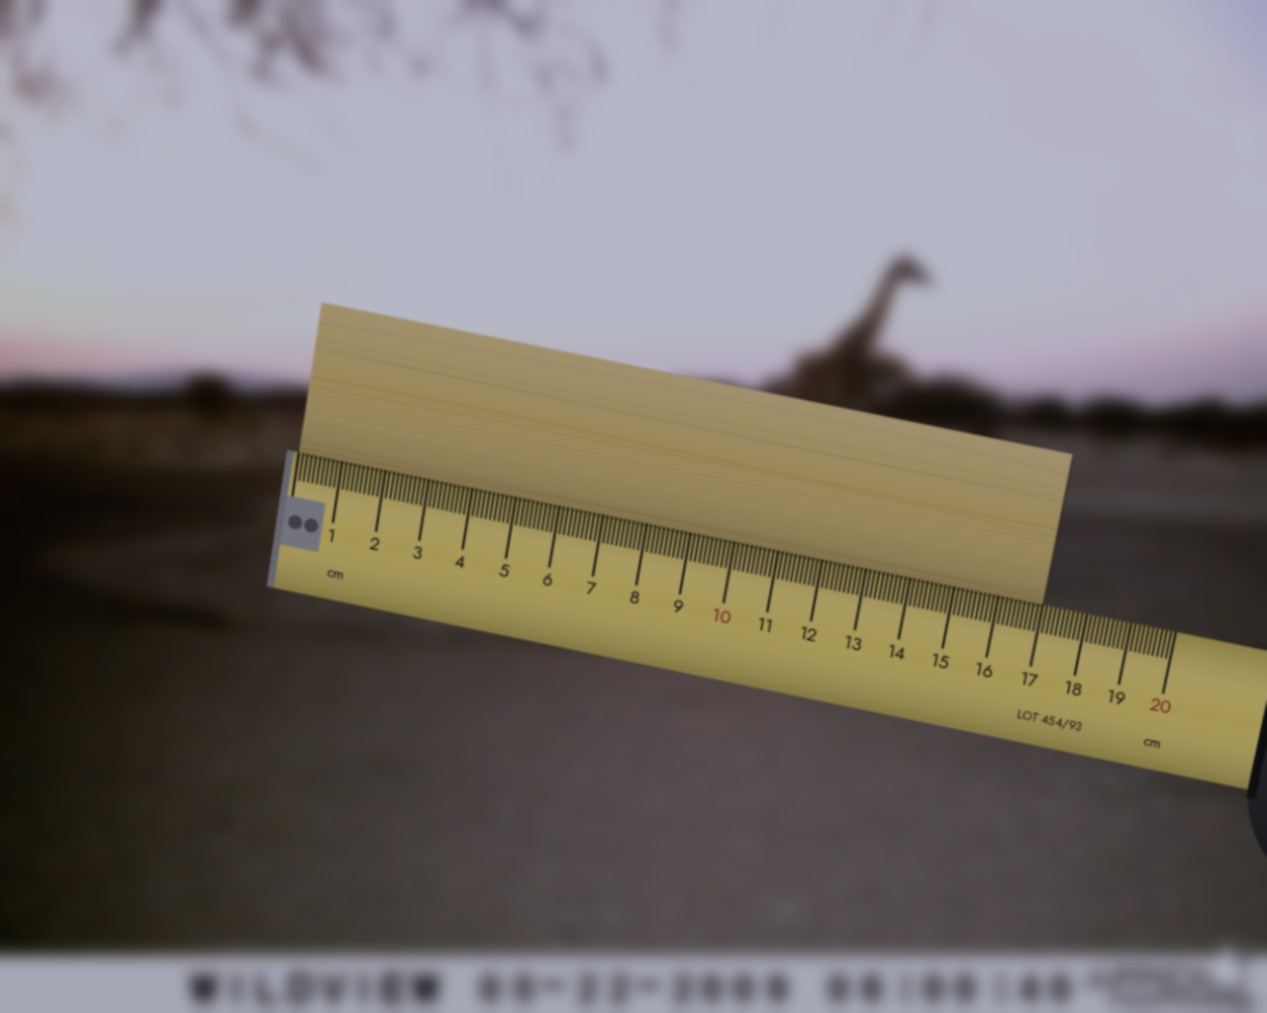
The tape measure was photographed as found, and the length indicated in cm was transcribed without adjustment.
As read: 17 cm
